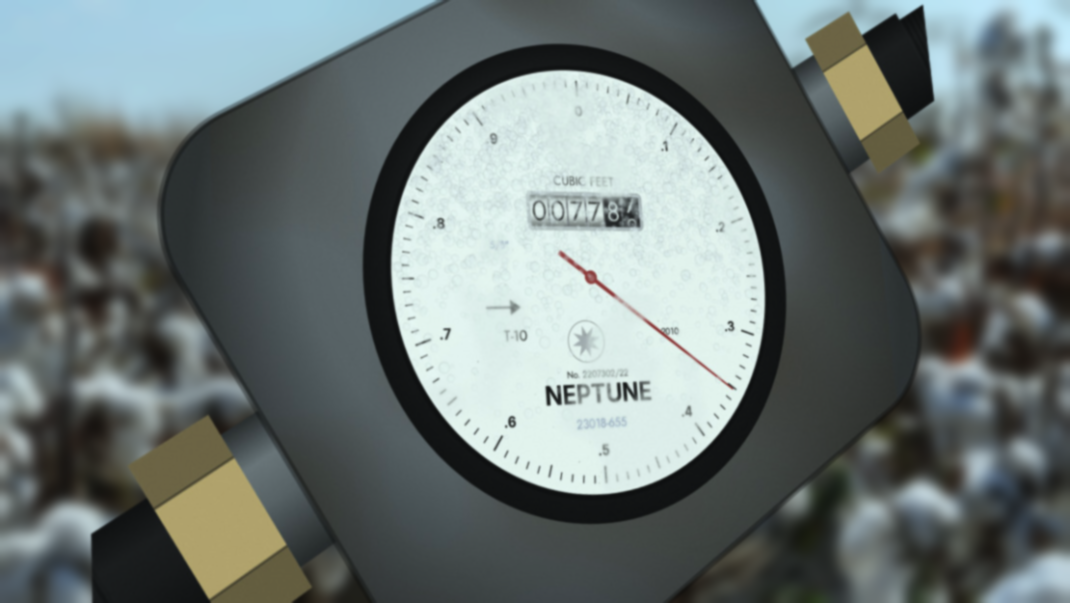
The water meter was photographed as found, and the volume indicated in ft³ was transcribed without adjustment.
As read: 7787.35 ft³
